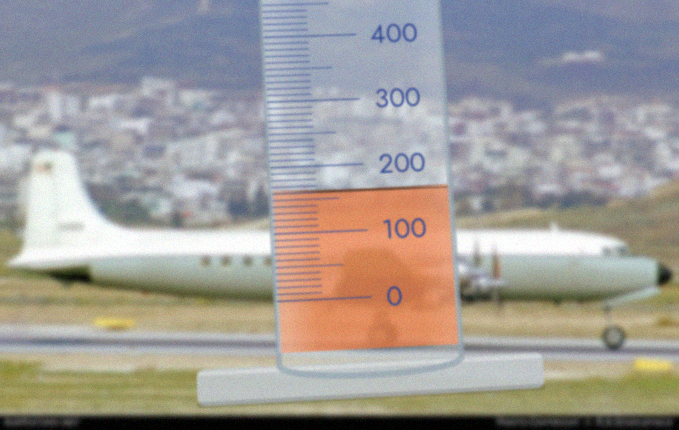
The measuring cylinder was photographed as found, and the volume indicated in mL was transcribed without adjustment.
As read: 160 mL
